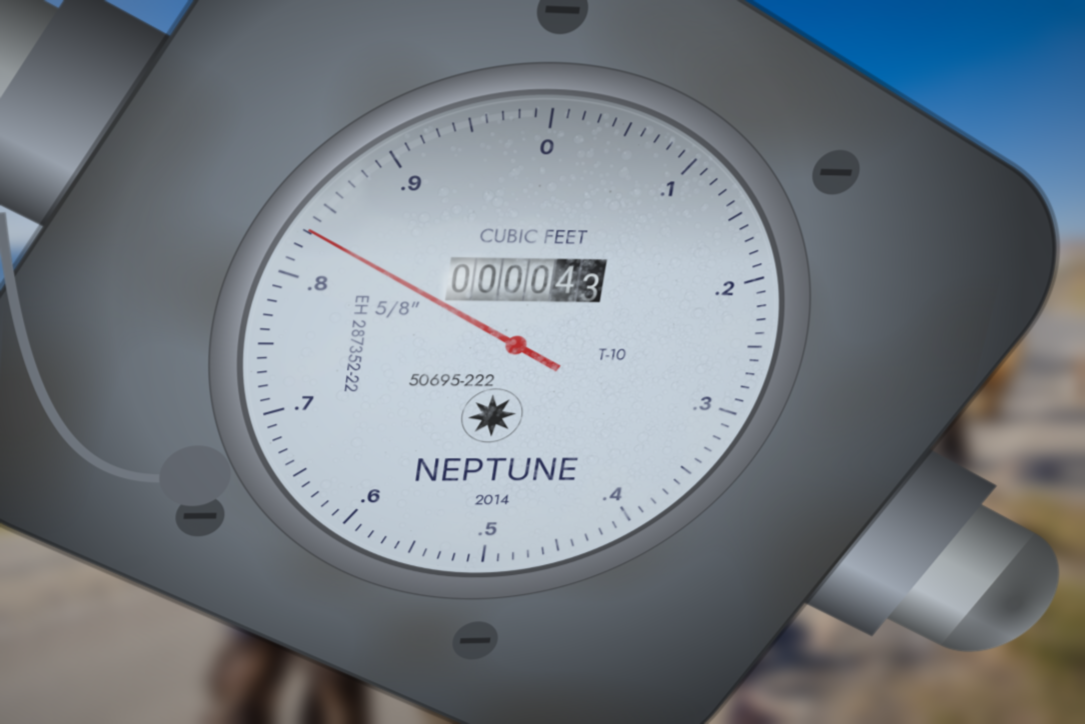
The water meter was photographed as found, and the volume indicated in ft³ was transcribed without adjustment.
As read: 42.83 ft³
